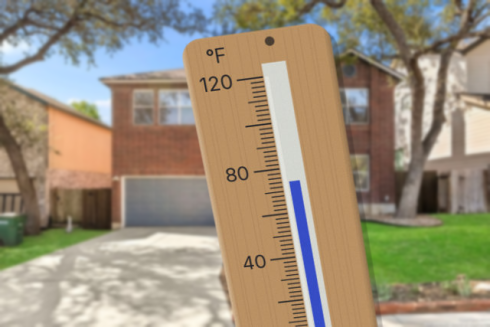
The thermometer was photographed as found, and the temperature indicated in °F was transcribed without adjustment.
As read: 74 °F
